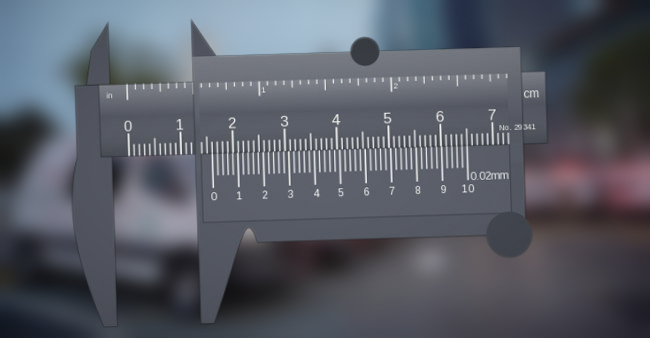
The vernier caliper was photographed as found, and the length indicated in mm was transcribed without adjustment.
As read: 16.0 mm
